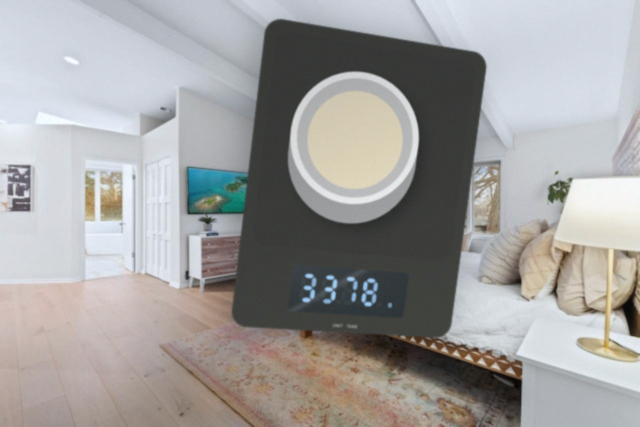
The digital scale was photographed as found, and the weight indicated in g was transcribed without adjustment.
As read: 3378 g
